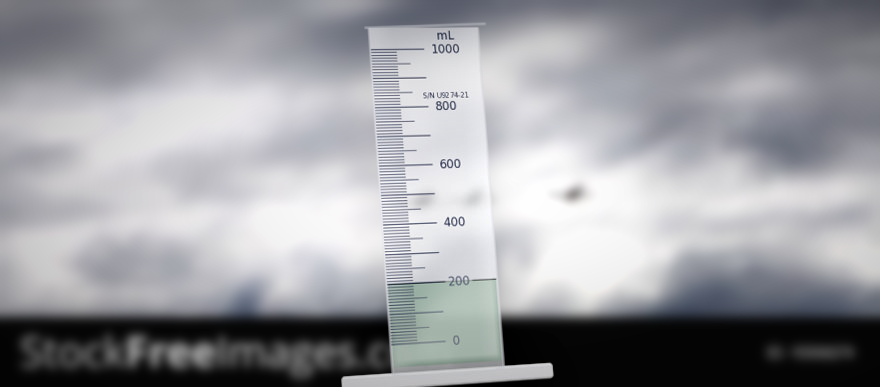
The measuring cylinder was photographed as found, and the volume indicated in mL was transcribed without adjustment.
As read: 200 mL
